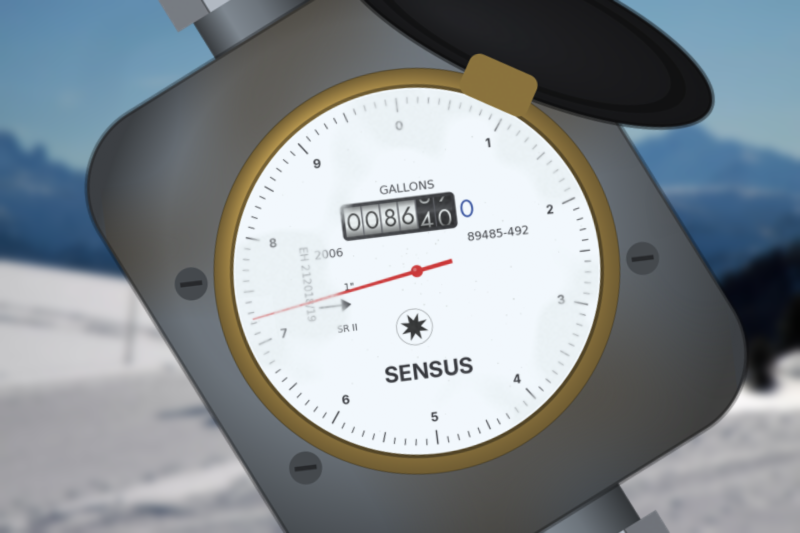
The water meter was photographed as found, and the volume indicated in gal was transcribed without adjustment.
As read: 86397.2 gal
